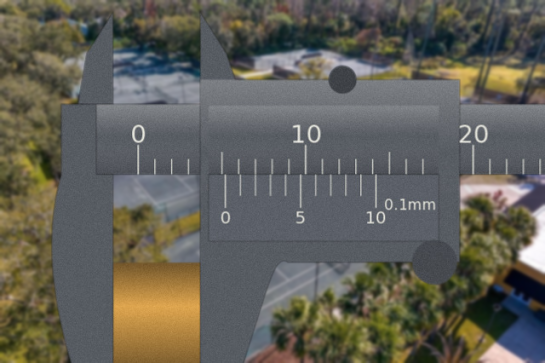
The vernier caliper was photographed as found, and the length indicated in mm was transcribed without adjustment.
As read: 5.2 mm
